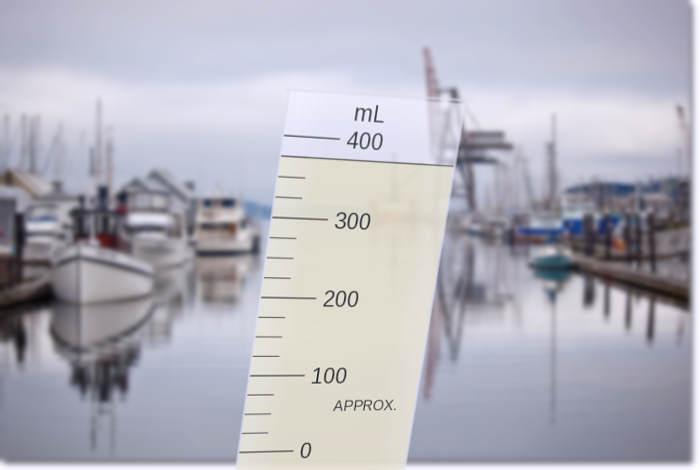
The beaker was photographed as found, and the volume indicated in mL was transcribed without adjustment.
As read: 375 mL
